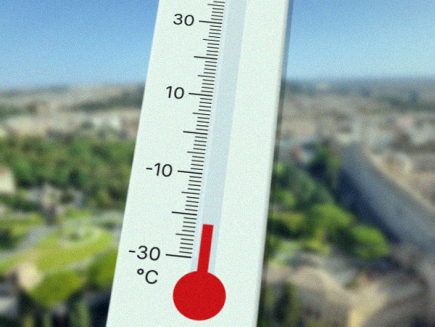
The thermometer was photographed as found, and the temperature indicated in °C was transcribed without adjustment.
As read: -22 °C
